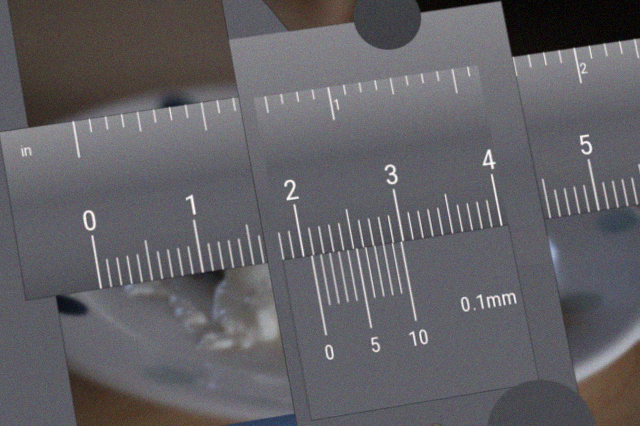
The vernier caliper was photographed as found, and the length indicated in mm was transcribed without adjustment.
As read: 20.8 mm
